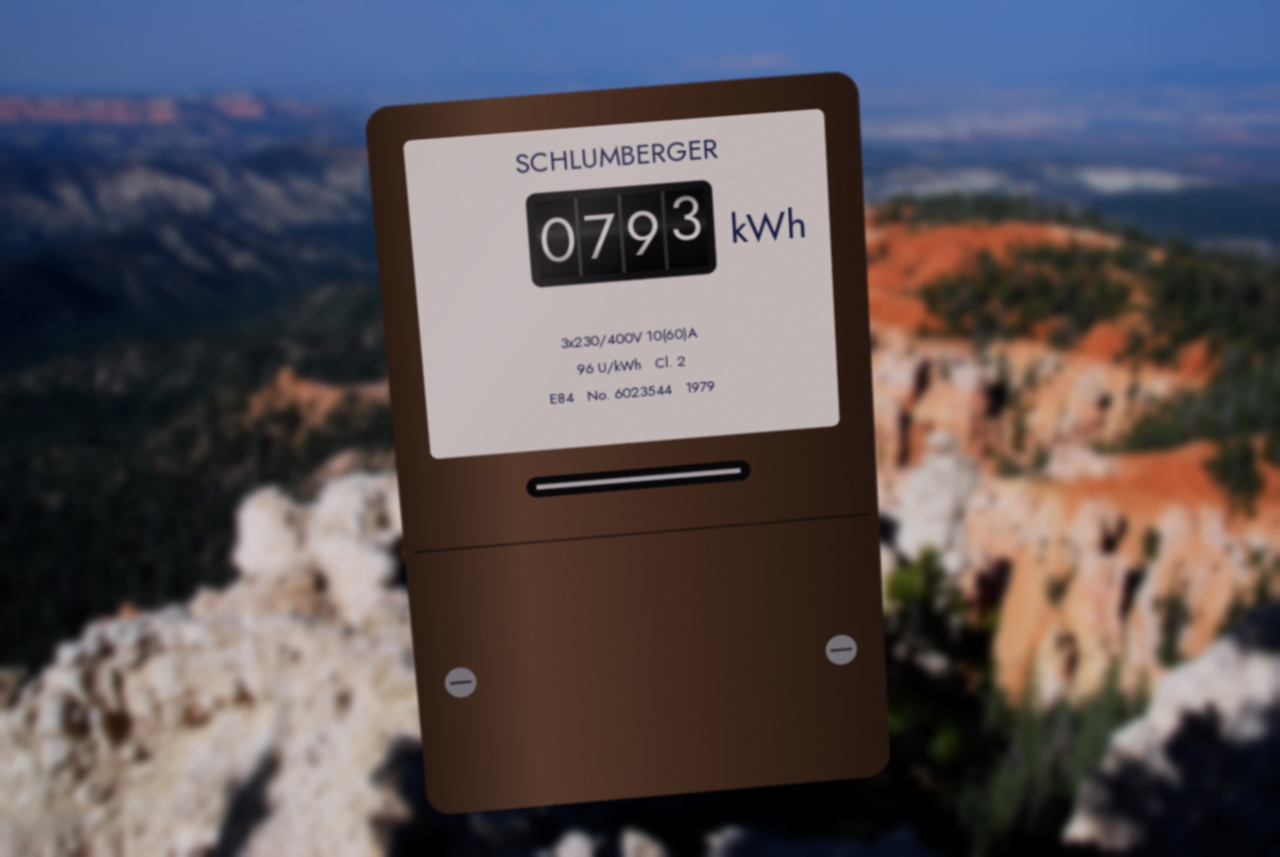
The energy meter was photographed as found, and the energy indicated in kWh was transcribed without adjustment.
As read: 793 kWh
